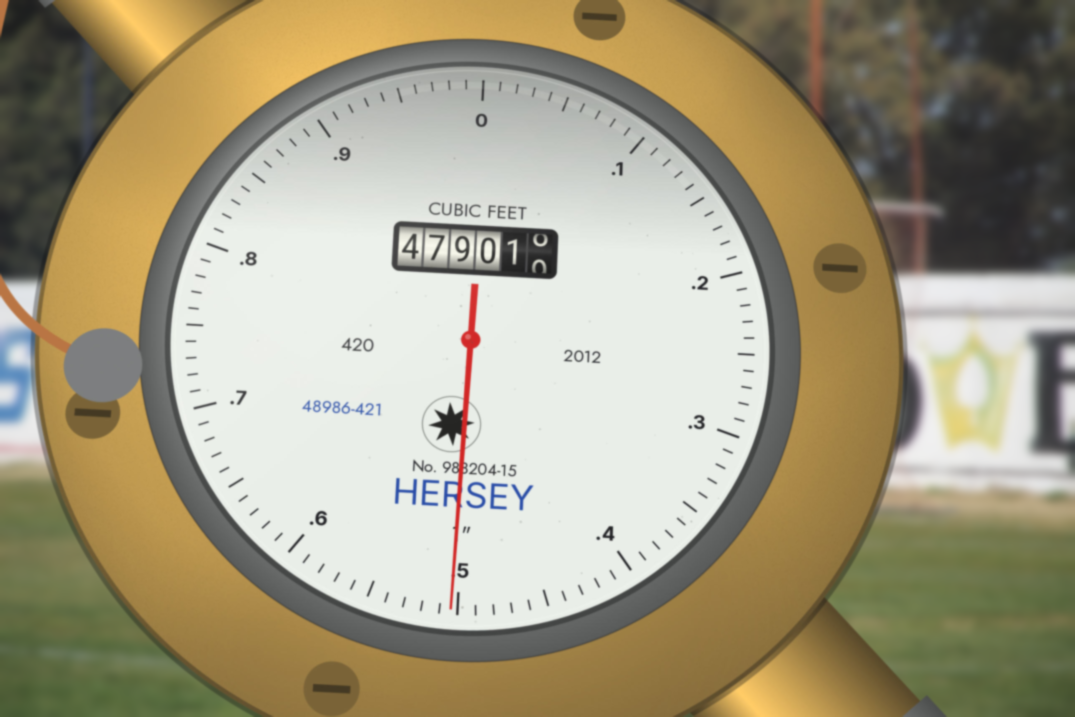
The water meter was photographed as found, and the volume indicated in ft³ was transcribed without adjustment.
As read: 479018.50 ft³
